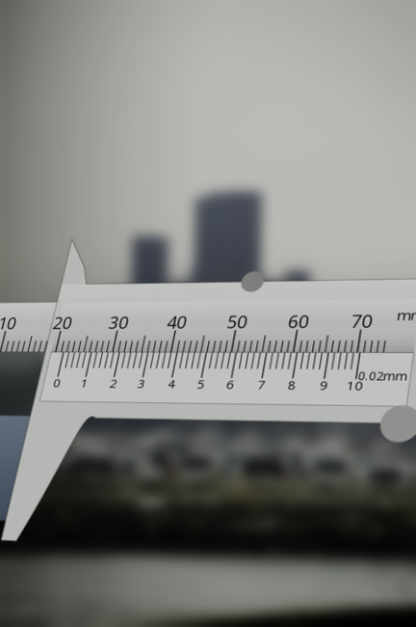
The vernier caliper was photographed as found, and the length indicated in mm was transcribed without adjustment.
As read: 21.4 mm
